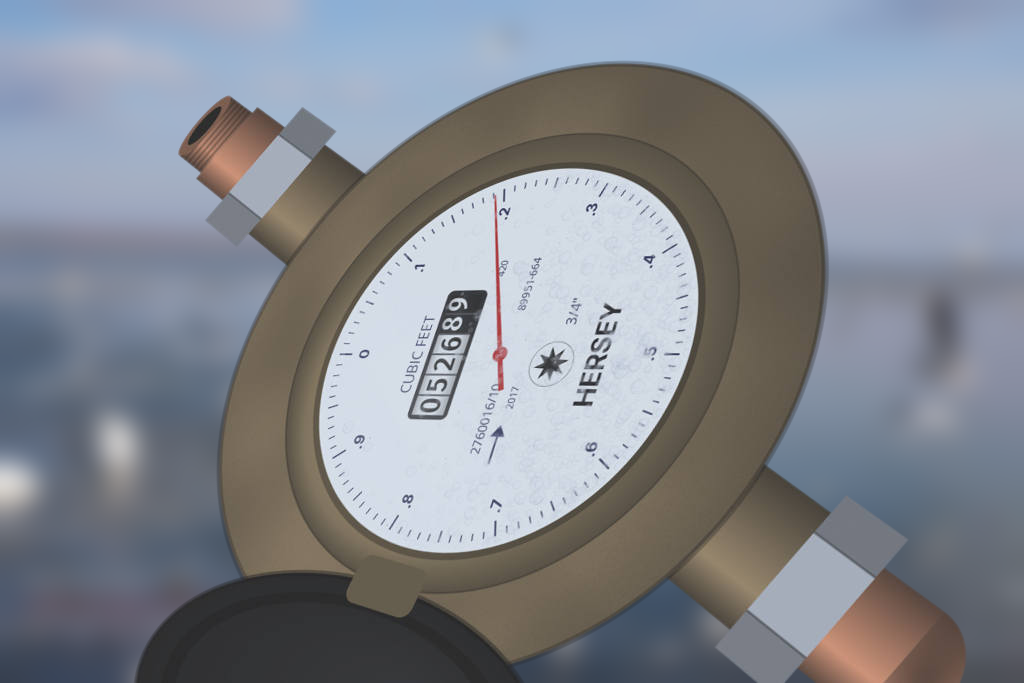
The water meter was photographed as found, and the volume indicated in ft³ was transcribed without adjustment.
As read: 52689.19 ft³
